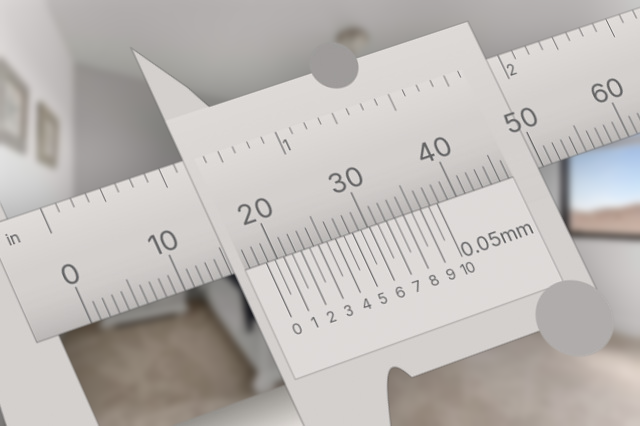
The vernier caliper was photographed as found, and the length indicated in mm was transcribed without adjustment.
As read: 18.8 mm
